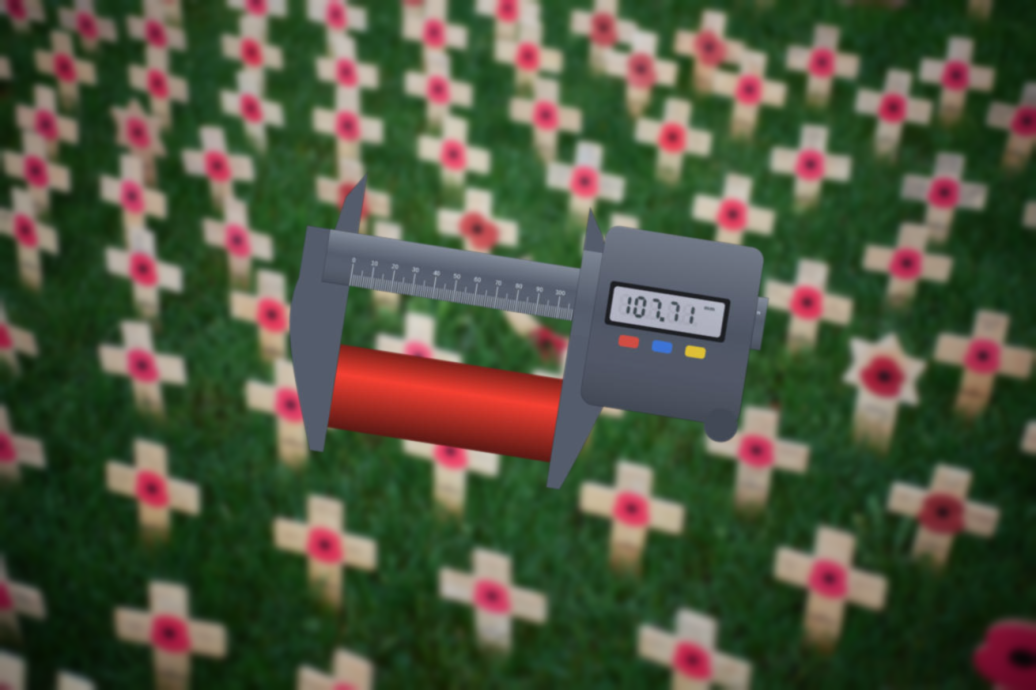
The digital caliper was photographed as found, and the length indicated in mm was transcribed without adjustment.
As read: 107.71 mm
